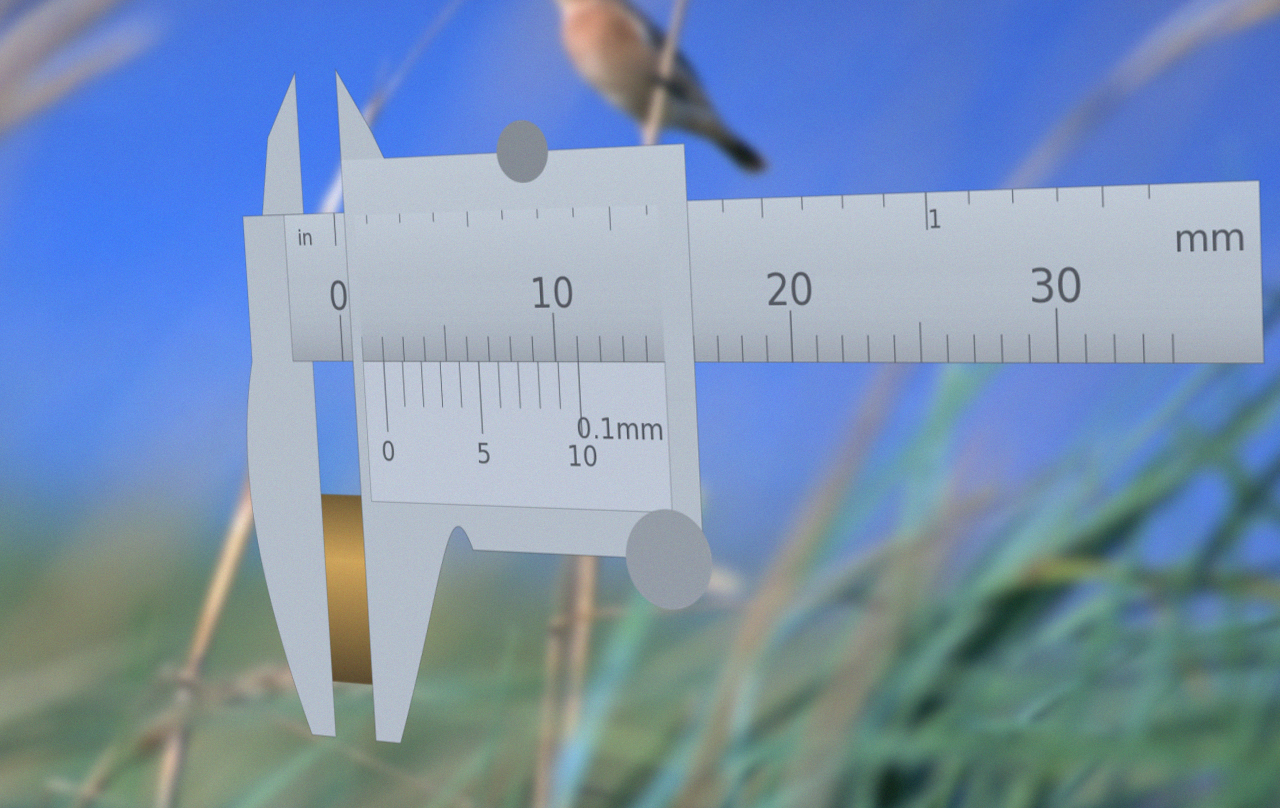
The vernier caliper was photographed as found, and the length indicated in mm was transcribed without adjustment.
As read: 2.0 mm
